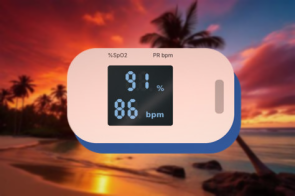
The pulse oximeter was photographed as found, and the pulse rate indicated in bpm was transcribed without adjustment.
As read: 86 bpm
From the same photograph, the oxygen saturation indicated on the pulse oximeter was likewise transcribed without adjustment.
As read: 91 %
